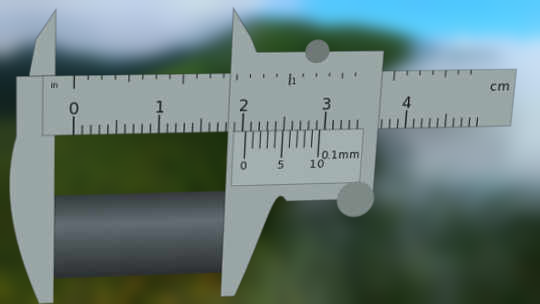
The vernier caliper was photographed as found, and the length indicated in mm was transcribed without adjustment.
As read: 20.4 mm
